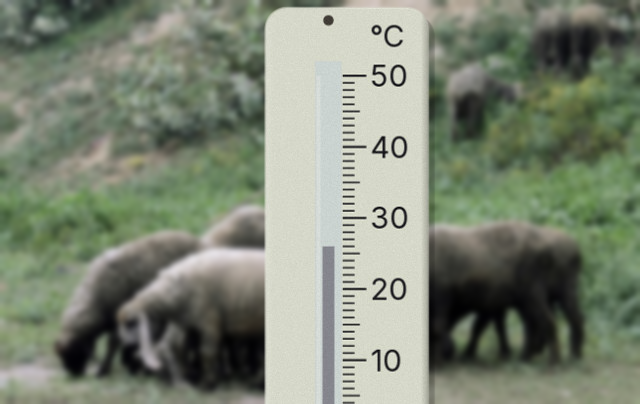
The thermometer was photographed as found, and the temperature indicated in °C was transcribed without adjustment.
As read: 26 °C
